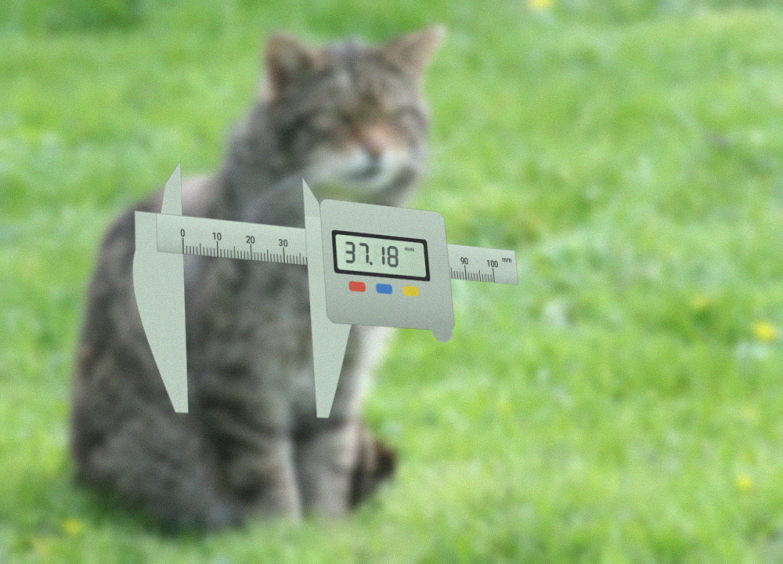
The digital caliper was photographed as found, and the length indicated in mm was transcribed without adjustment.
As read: 37.18 mm
